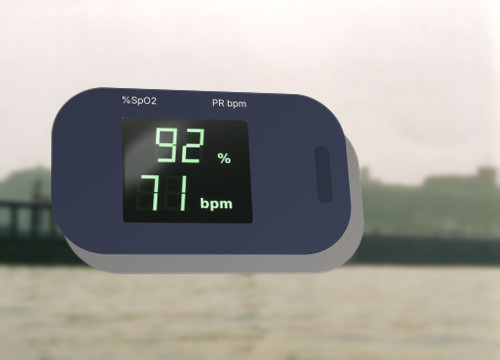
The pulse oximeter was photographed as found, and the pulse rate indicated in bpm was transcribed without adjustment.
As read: 71 bpm
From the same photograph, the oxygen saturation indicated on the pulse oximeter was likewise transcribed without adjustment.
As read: 92 %
